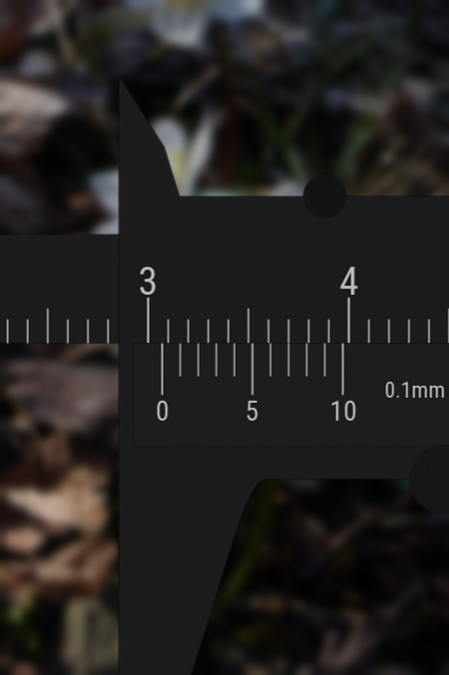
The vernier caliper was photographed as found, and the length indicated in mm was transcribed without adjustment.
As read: 30.7 mm
